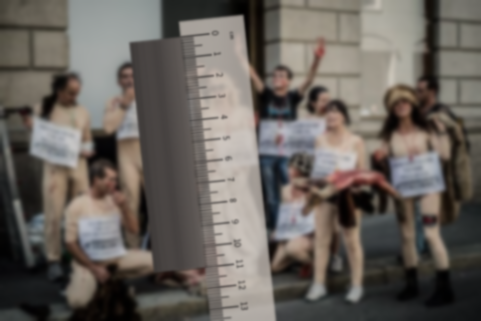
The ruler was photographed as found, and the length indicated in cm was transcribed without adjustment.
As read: 11 cm
